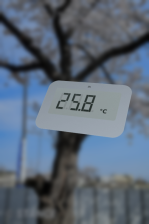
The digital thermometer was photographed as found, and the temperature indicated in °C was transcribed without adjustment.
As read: 25.8 °C
